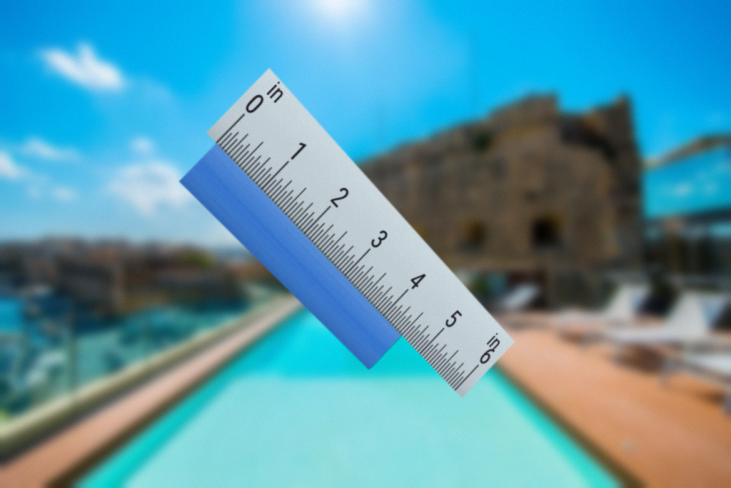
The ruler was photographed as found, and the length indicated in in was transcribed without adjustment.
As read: 4.5 in
